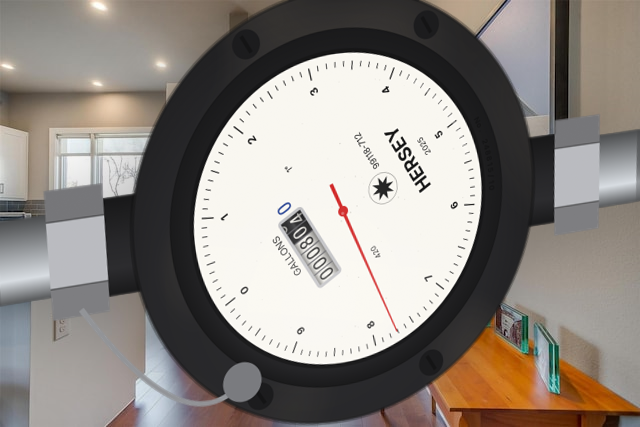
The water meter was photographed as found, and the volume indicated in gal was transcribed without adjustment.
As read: 8037.7 gal
